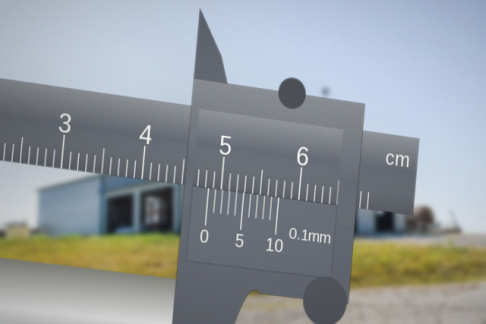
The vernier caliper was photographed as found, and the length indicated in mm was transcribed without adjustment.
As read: 48.4 mm
